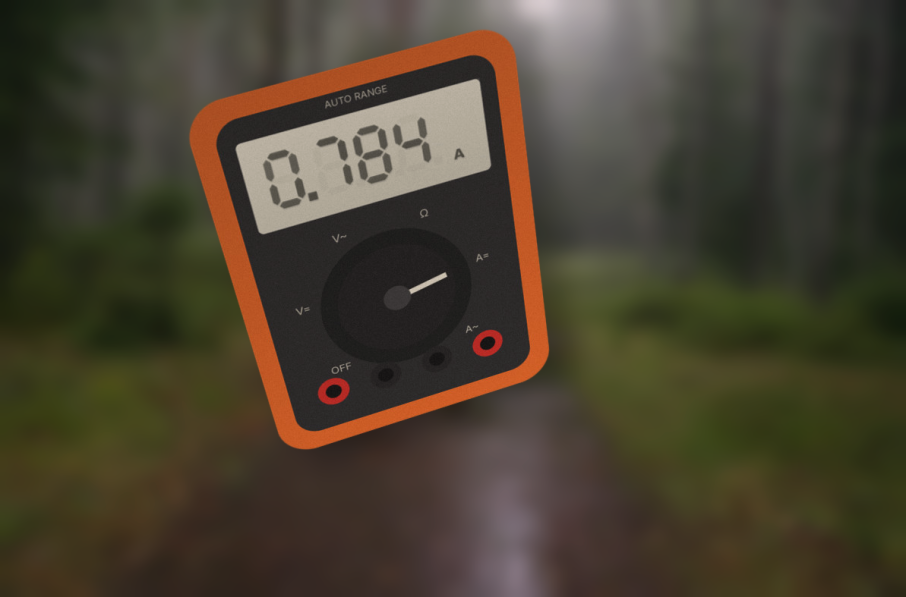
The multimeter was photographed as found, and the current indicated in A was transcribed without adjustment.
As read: 0.784 A
